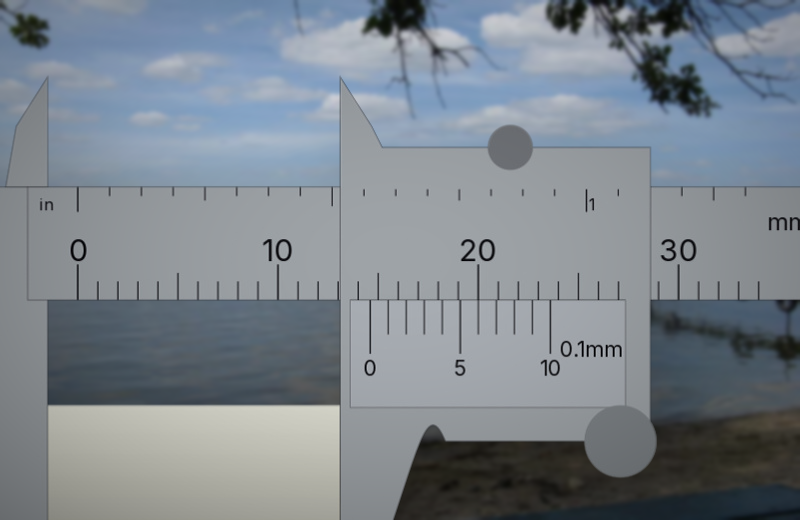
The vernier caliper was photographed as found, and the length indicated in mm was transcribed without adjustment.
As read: 14.6 mm
